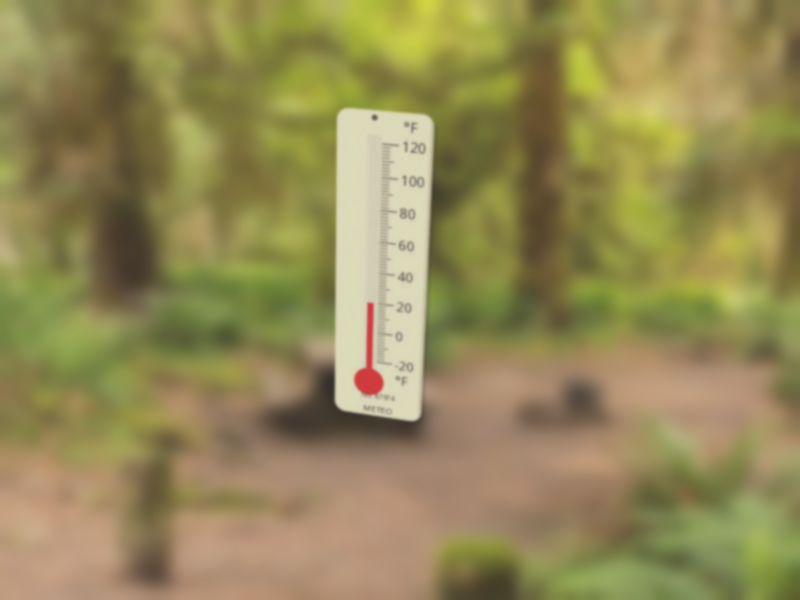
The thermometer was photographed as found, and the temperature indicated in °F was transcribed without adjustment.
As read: 20 °F
